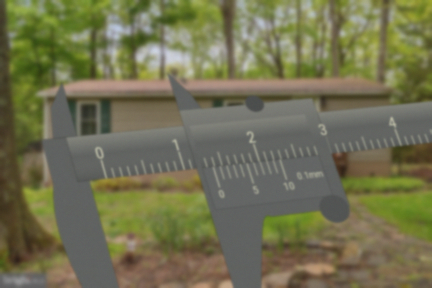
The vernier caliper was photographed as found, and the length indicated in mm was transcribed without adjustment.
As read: 13.8 mm
